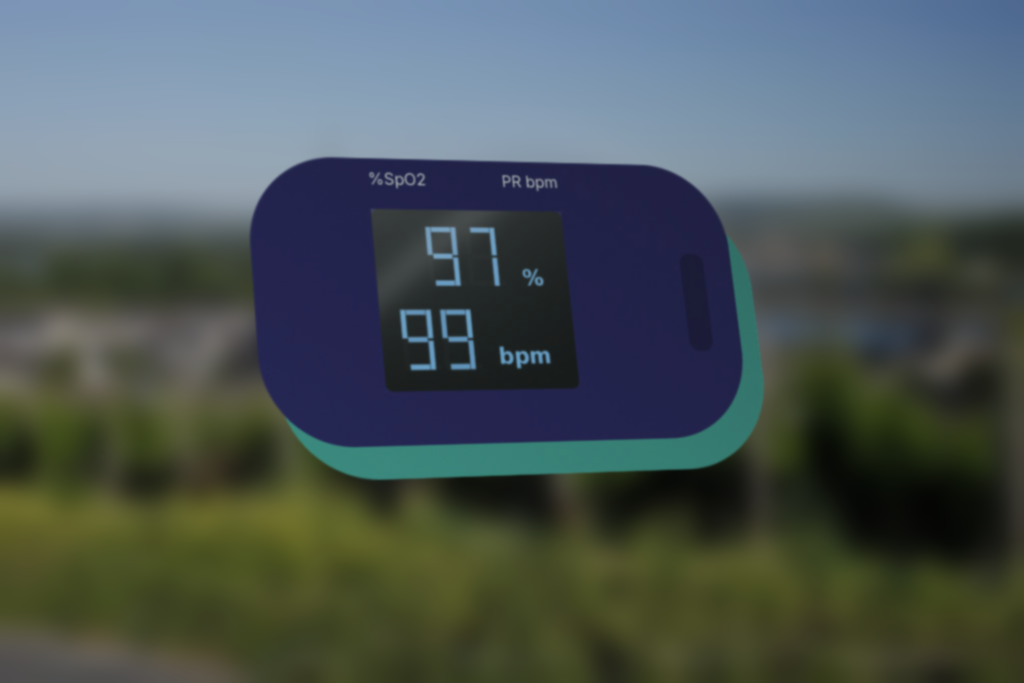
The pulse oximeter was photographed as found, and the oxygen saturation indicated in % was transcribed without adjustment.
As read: 97 %
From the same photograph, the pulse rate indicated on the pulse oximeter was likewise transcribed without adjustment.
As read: 99 bpm
